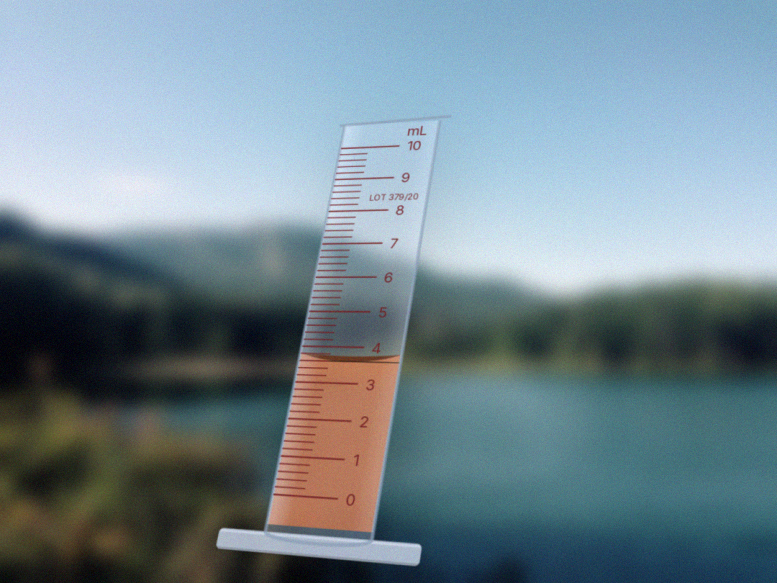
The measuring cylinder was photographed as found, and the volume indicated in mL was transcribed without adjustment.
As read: 3.6 mL
